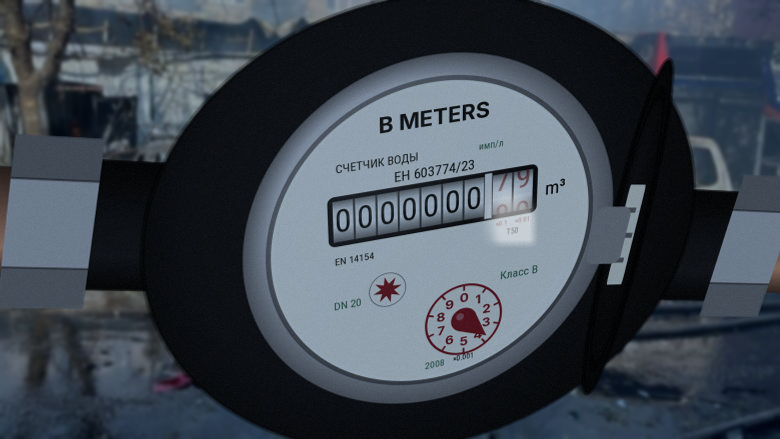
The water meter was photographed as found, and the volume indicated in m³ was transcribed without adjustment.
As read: 0.793 m³
